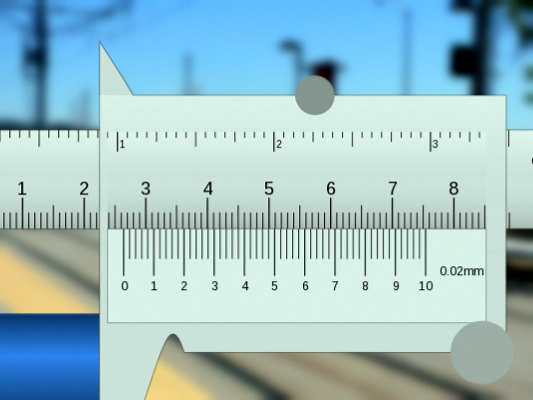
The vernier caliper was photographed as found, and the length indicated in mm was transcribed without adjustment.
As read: 26.4 mm
